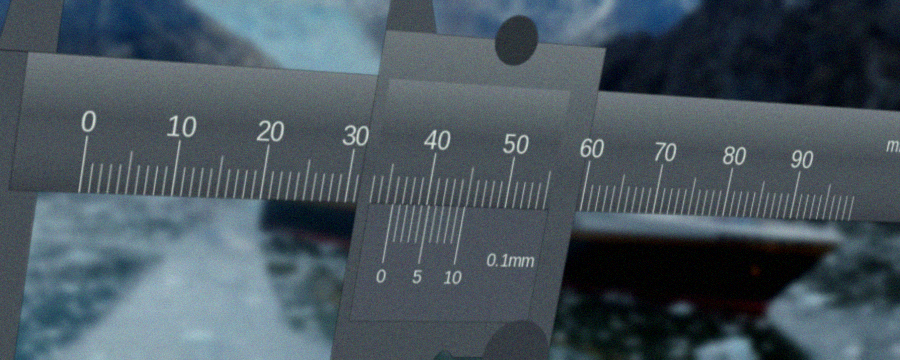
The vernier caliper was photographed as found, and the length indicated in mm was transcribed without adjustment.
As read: 35.8 mm
